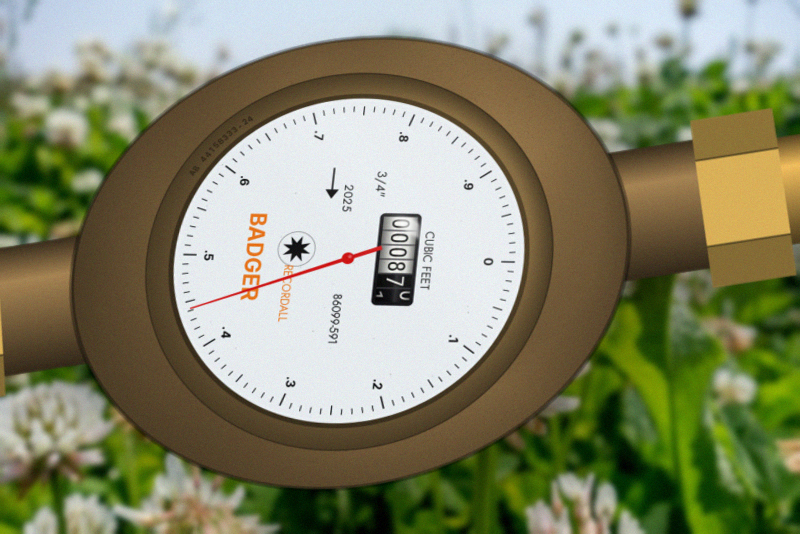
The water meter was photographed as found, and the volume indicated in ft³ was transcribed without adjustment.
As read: 870.44 ft³
